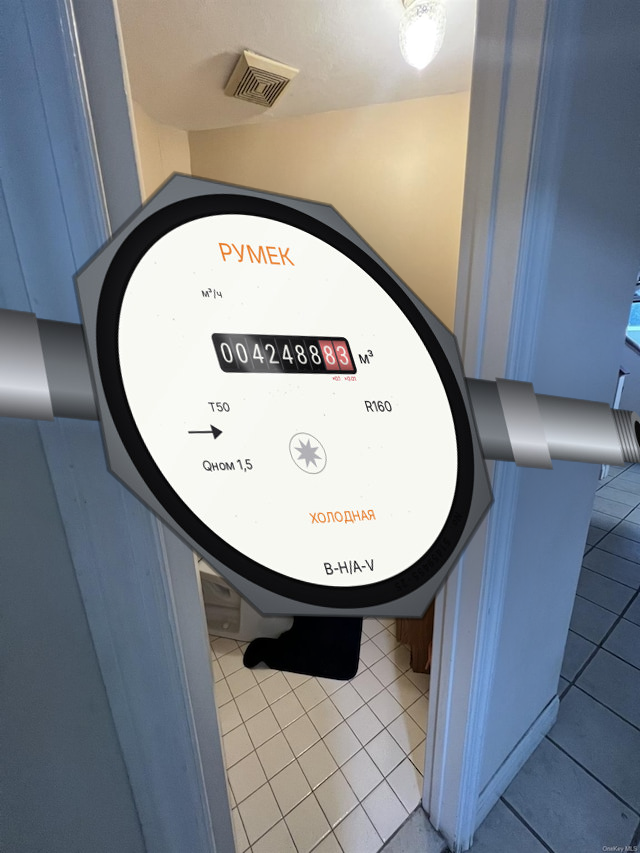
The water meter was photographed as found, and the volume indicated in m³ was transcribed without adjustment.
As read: 42488.83 m³
